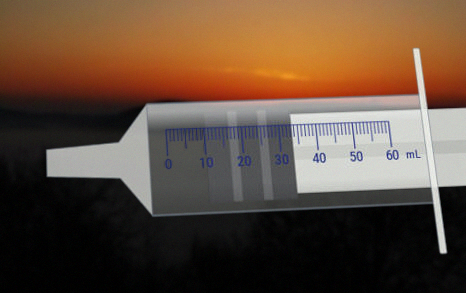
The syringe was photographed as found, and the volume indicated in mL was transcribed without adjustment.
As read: 10 mL
